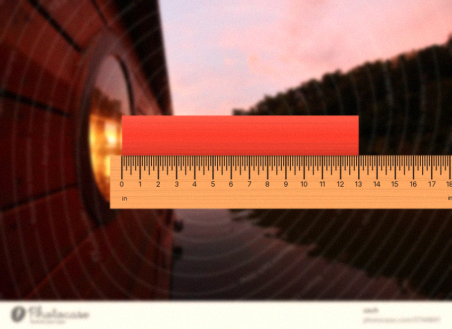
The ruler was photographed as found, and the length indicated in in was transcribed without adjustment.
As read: 13 in
